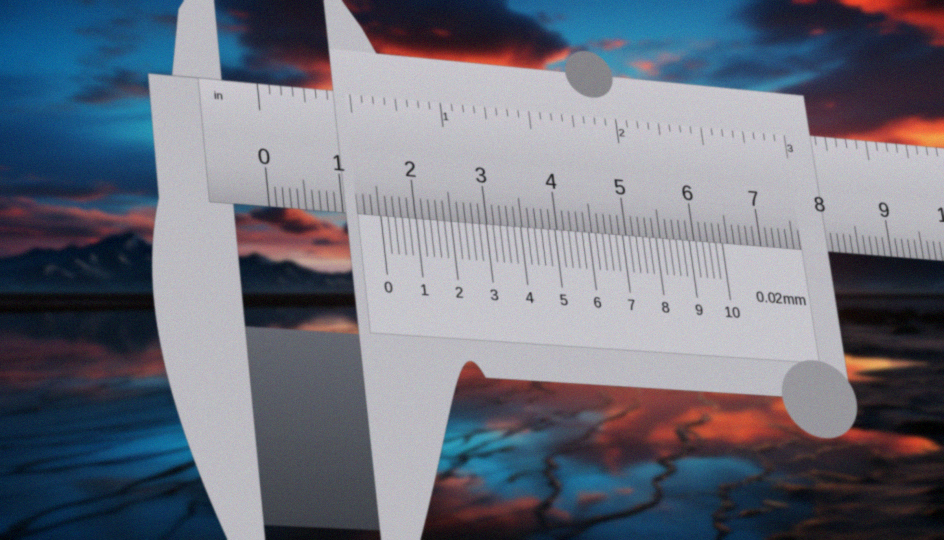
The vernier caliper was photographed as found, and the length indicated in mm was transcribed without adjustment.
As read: 15.2 mm
